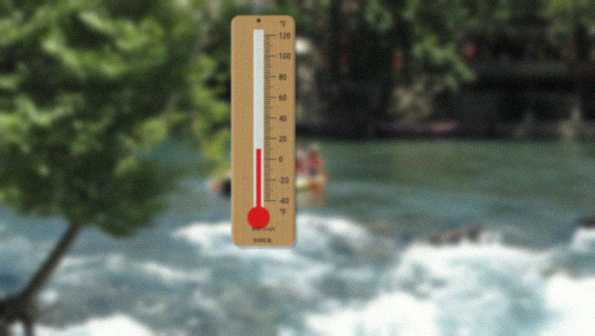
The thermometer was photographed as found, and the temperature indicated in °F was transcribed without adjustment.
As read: 10 °F
